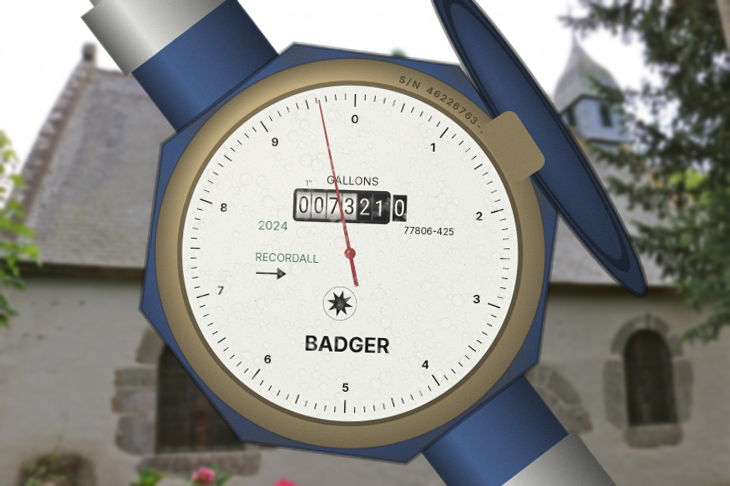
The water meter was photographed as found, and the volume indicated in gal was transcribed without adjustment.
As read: 73209.6 gal
